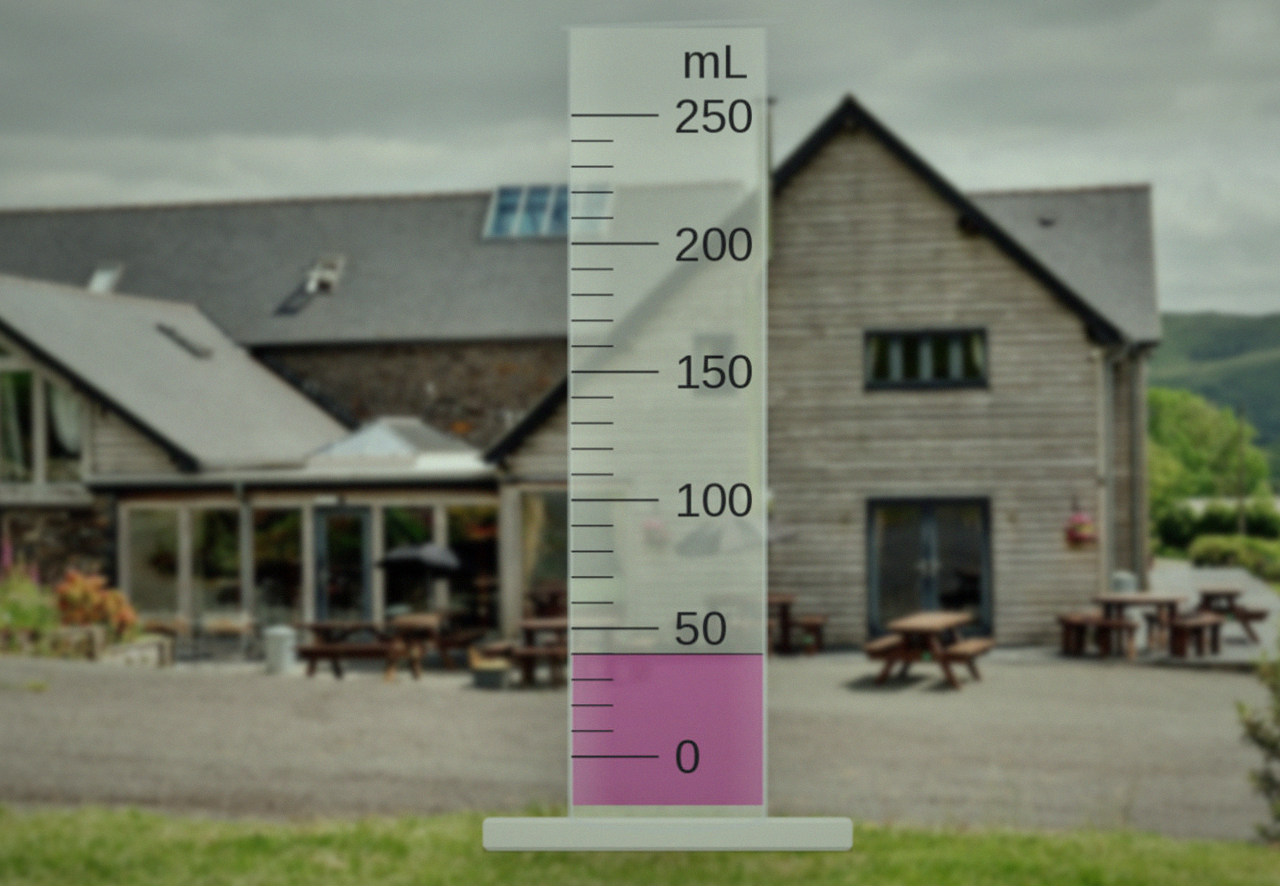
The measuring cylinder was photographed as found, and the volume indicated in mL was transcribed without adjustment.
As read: 40 mL
